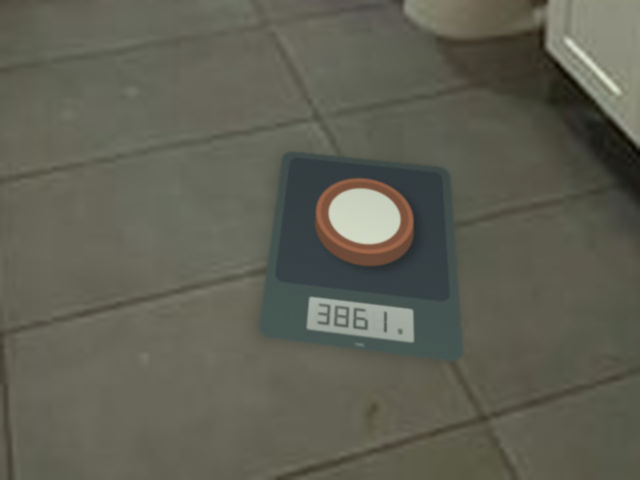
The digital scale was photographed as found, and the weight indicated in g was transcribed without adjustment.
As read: 3861 g
